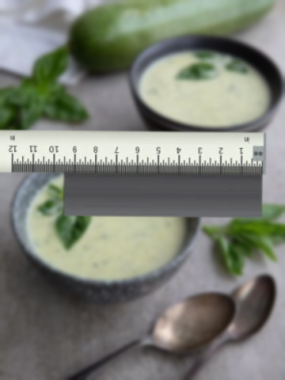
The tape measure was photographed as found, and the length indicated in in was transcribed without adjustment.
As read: 9.5 in
